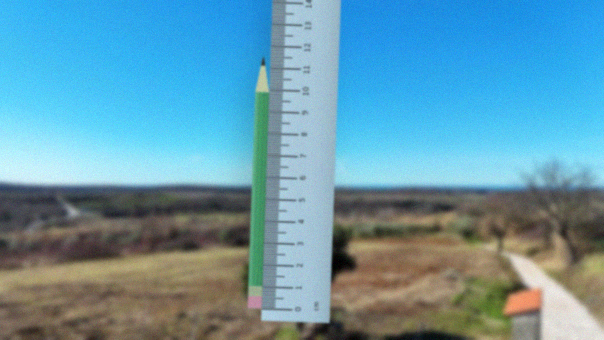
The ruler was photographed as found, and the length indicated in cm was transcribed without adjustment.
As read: 11.5 cm
